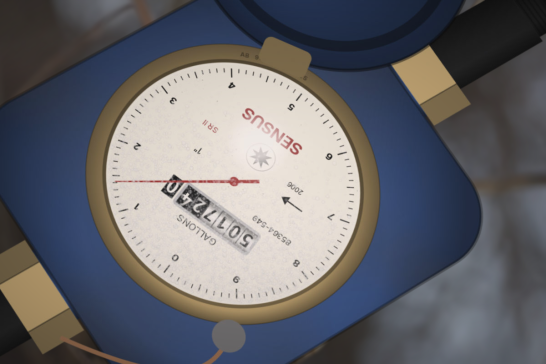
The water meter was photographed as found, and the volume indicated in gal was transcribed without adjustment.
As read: 5017241.4 gal
